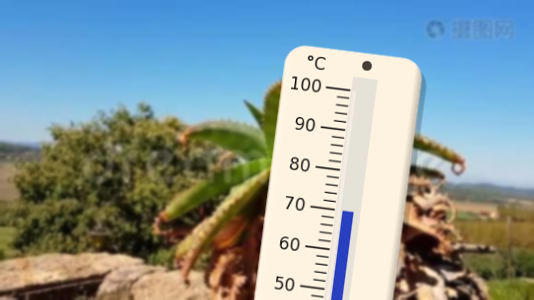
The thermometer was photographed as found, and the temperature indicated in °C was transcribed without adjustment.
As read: 70 °C
